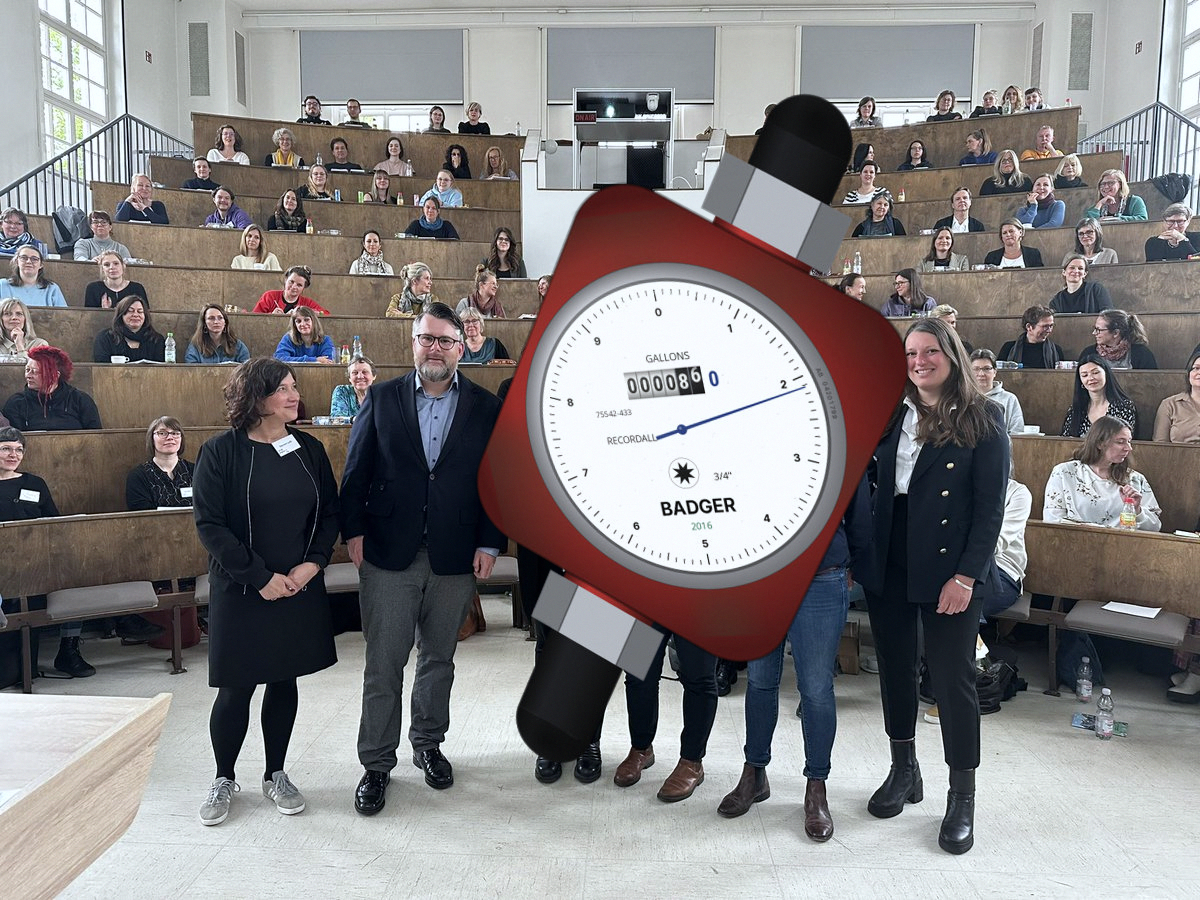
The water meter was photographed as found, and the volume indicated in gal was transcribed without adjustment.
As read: 862.1 gal
